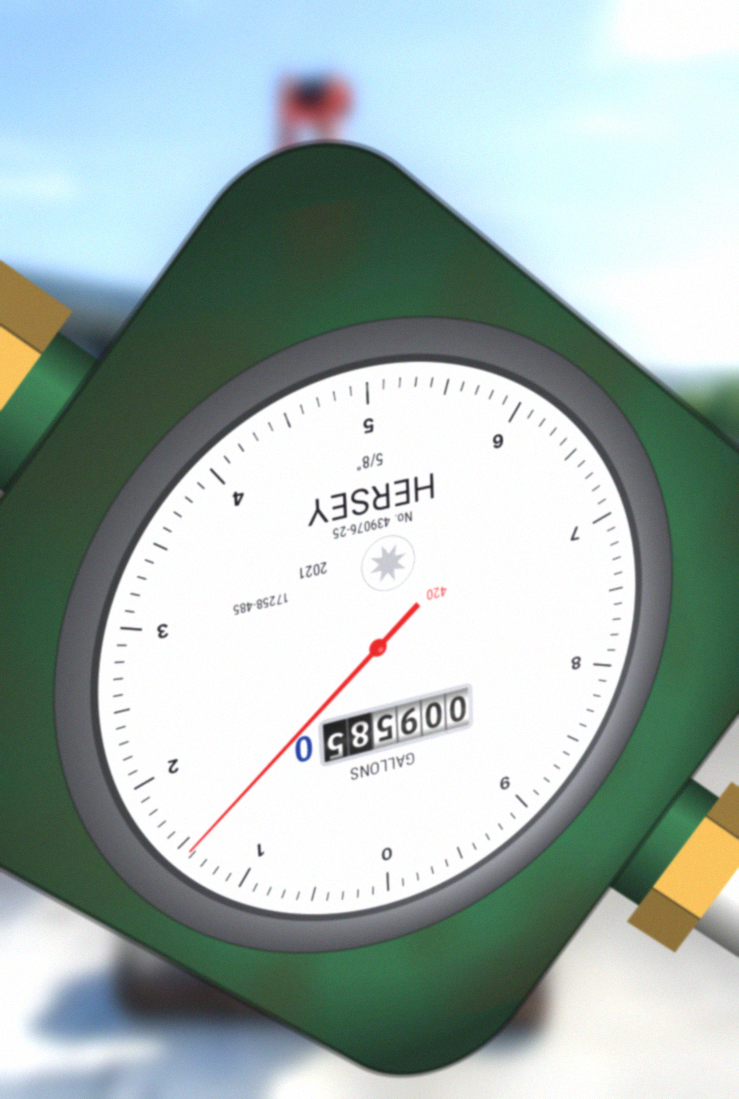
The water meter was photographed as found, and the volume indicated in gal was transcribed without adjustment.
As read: 95851.4 gal
